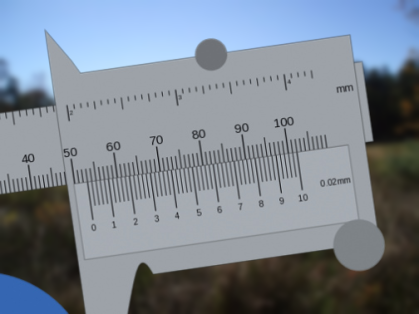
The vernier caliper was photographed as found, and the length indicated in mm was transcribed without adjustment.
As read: 53.0 mm
